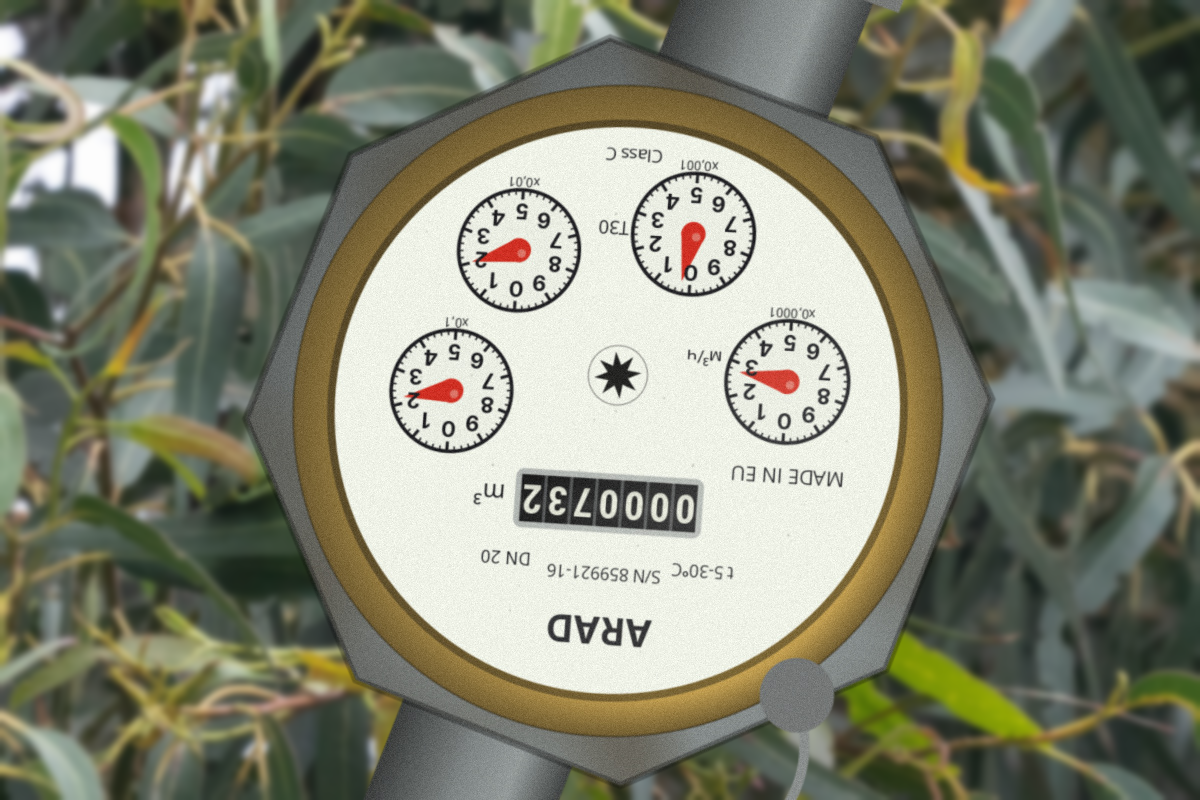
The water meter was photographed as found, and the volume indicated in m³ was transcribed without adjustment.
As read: 732.2202 m³
